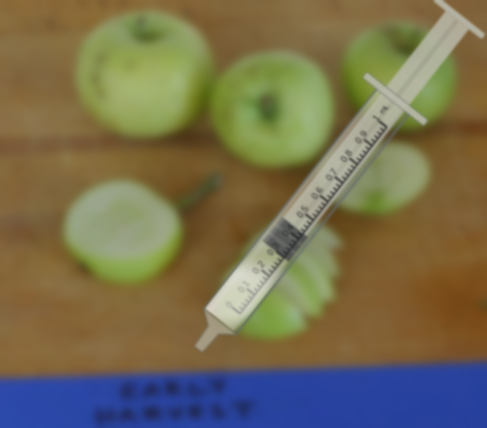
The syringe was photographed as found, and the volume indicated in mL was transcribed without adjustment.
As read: 0.3 mL
